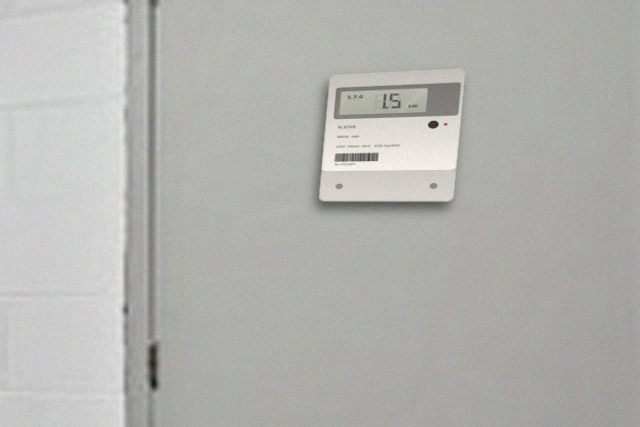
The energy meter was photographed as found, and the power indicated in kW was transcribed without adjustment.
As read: 1.5 kW
